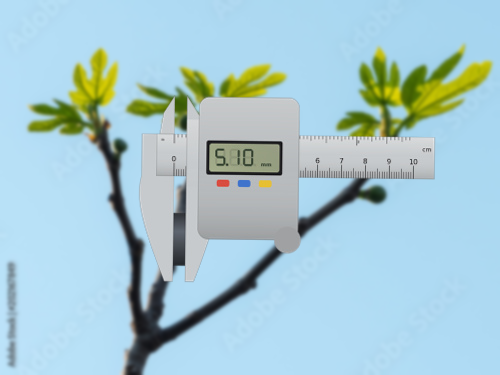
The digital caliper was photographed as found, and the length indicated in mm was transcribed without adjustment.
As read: 5.10 mm
